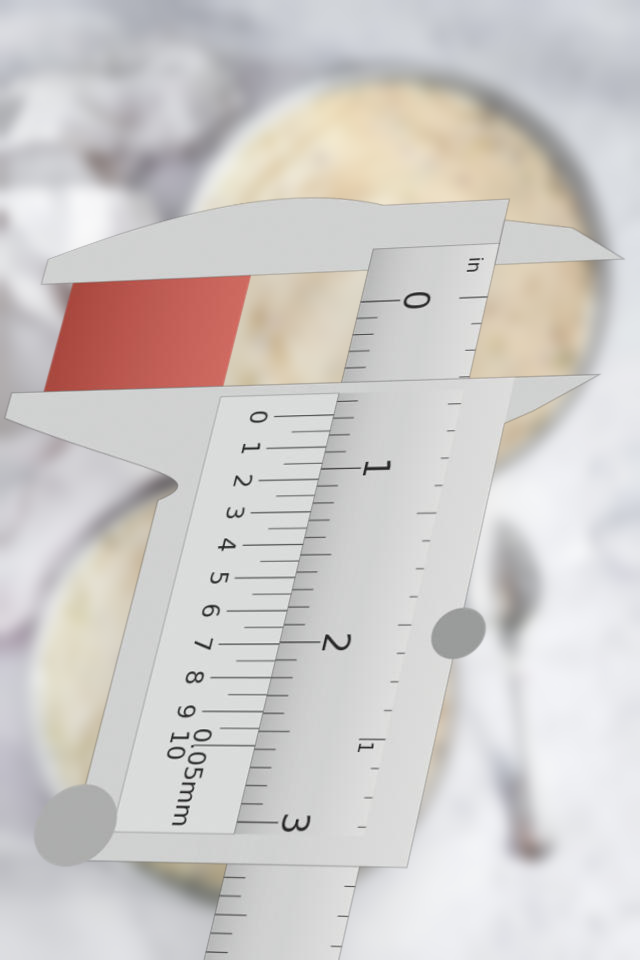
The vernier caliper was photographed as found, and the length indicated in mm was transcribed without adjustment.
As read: 6.8 mm
